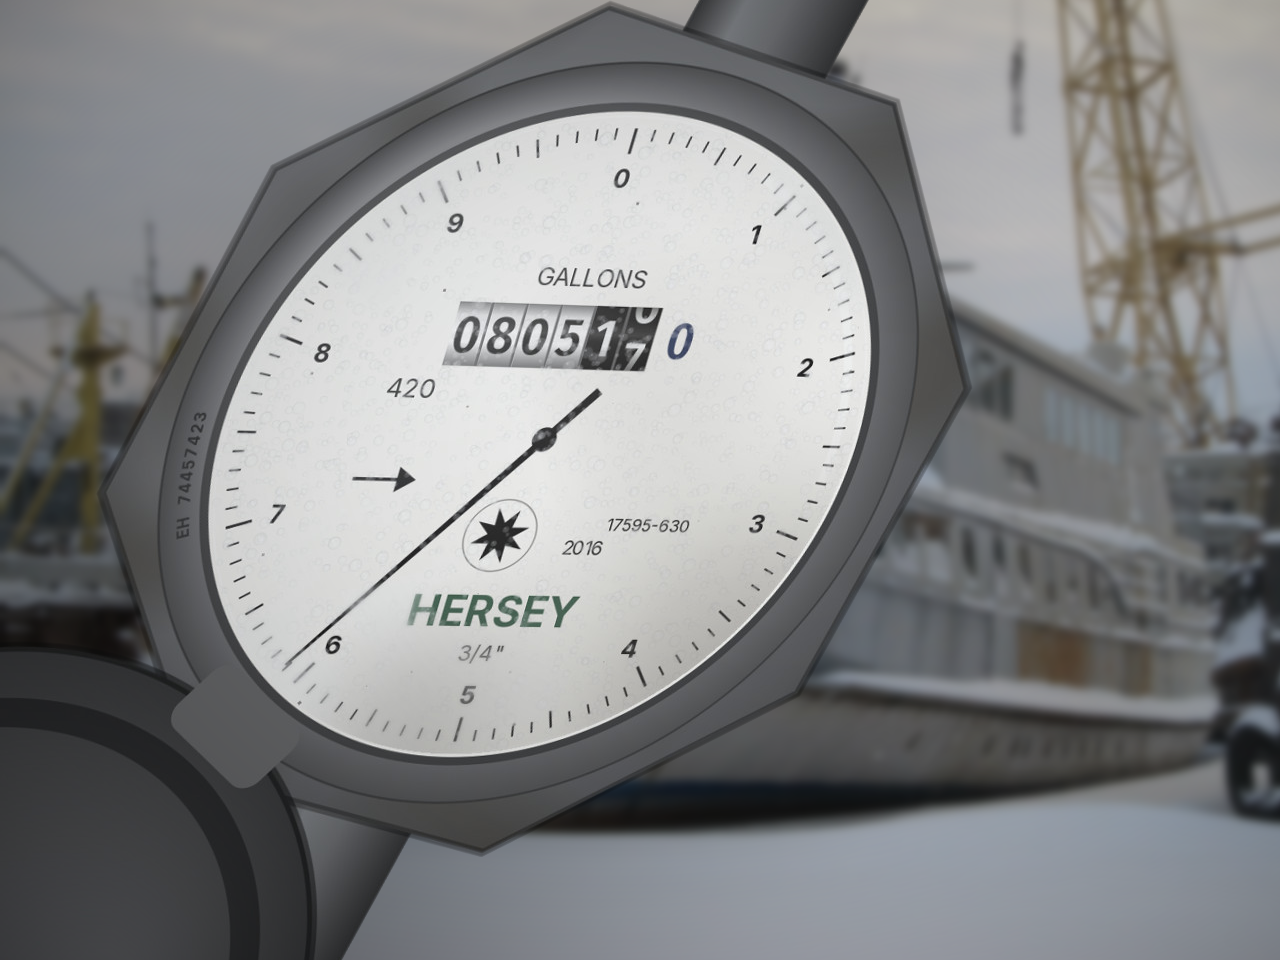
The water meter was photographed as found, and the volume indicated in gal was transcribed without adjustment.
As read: 805166.1 gal
